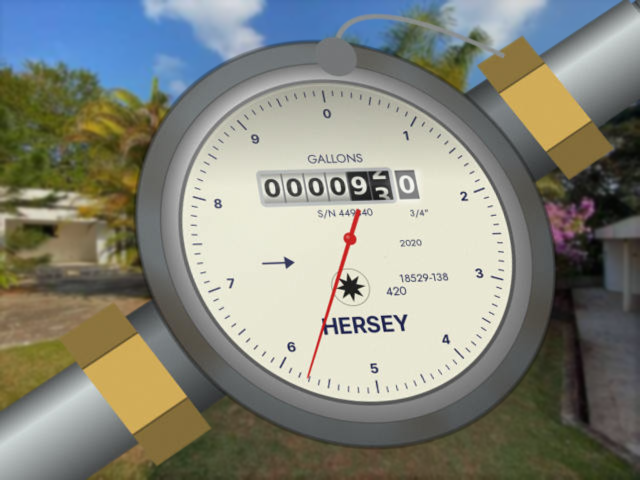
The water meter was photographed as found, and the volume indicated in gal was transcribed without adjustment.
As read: 925.7 gal
